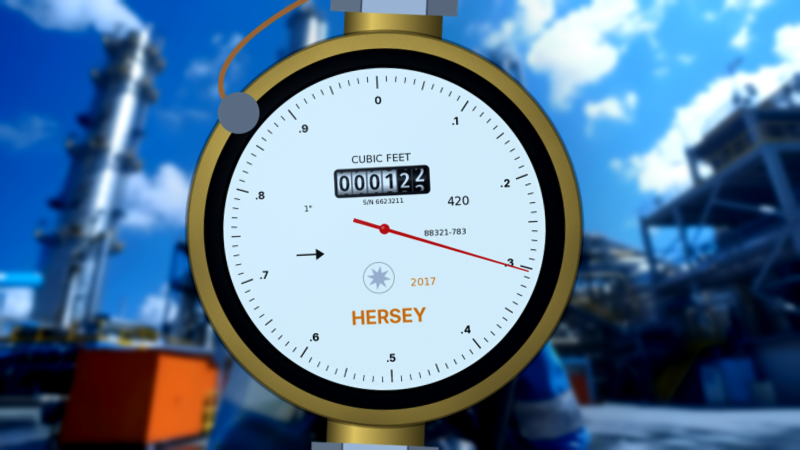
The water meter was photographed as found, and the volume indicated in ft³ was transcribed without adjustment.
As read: 122.30 ft³
